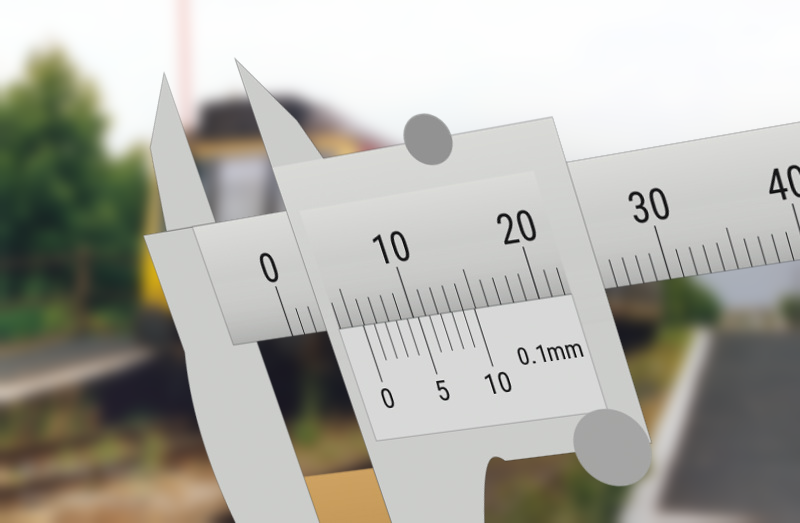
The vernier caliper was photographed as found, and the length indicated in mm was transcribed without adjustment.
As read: 5.9 mm
